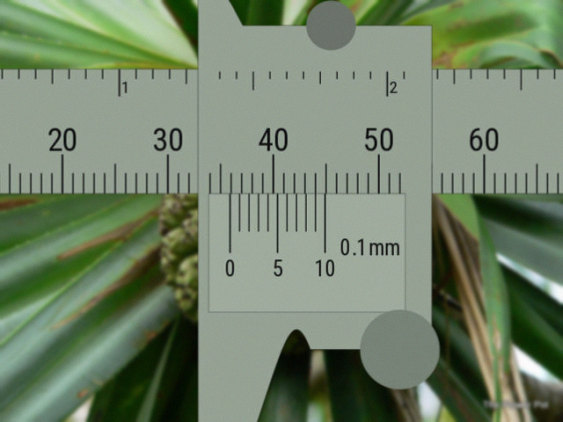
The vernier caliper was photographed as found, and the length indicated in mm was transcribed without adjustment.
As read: 35.9 mm
